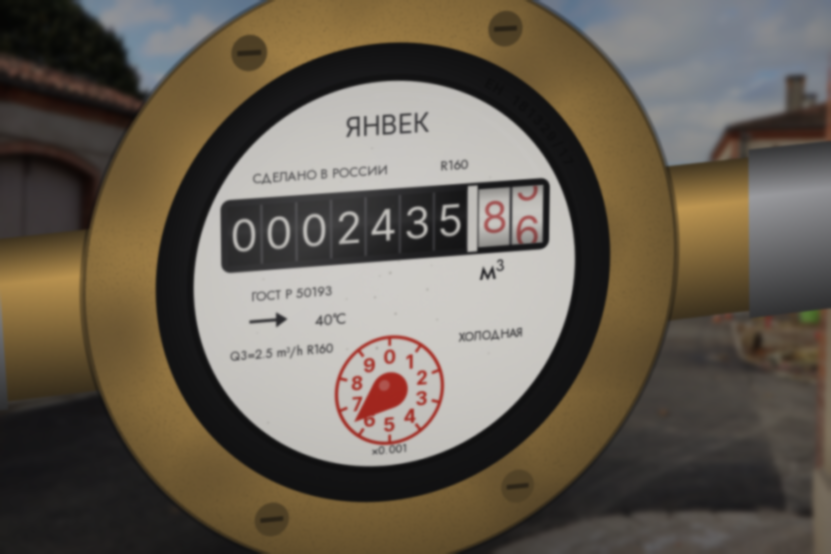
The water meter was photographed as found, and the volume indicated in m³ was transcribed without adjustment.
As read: 2435.856 m³
